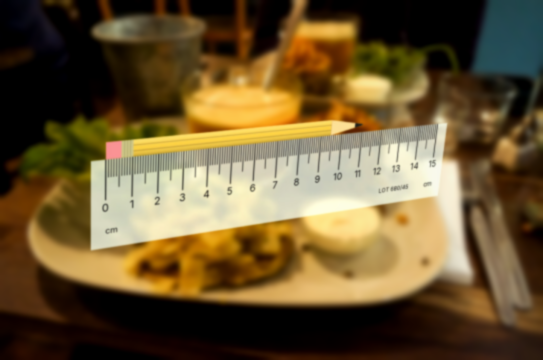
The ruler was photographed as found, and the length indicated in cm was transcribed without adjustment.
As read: 11 cm
